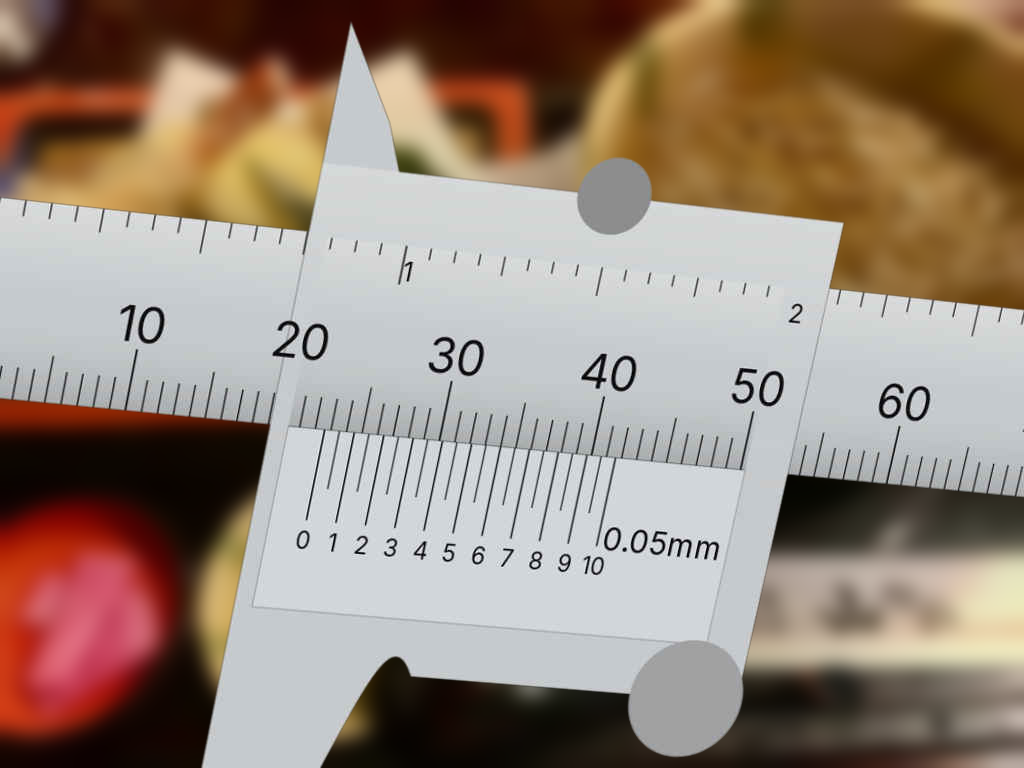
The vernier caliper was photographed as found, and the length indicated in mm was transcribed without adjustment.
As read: 22.6 mm
